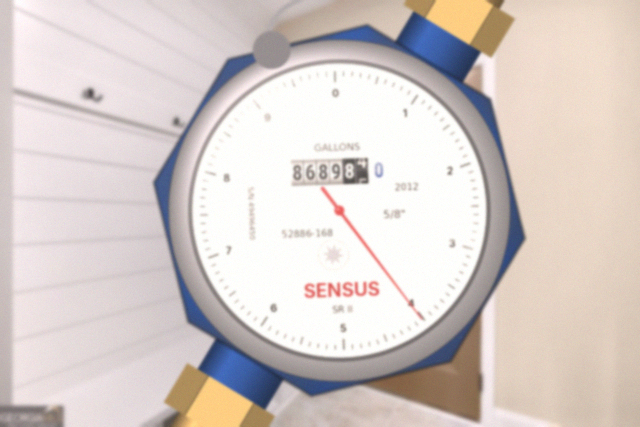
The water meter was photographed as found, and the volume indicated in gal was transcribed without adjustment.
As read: 8689844.0 gal
